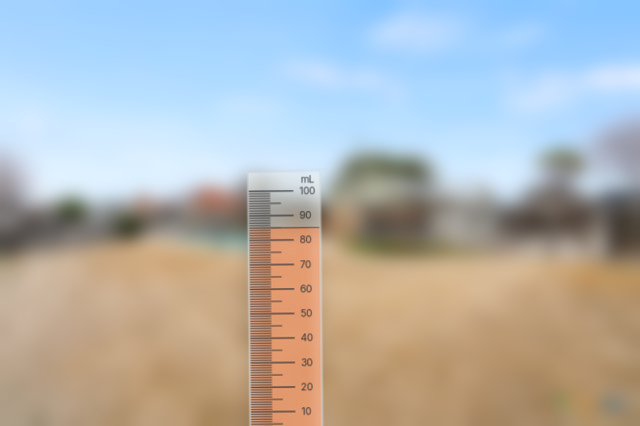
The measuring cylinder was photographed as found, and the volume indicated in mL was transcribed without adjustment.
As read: 85 mL
